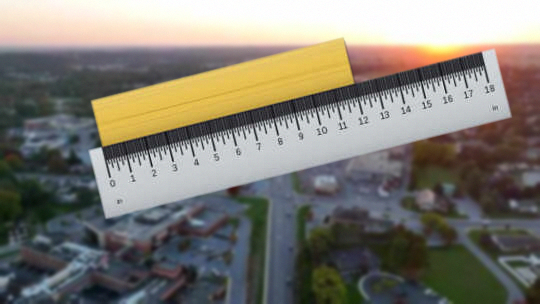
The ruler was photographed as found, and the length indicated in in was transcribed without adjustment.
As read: 12 in
